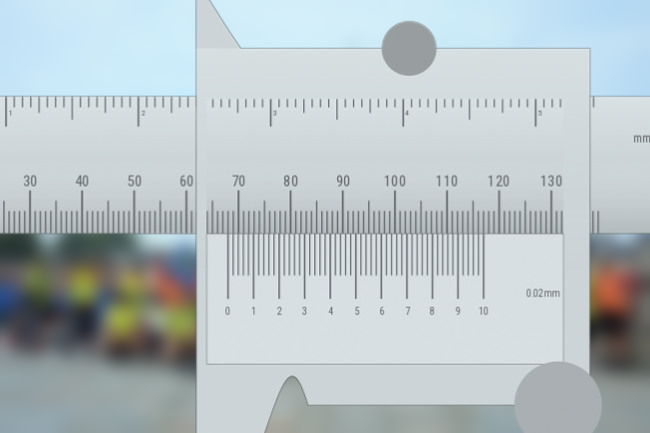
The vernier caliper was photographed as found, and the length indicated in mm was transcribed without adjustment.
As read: 68.0 mm
